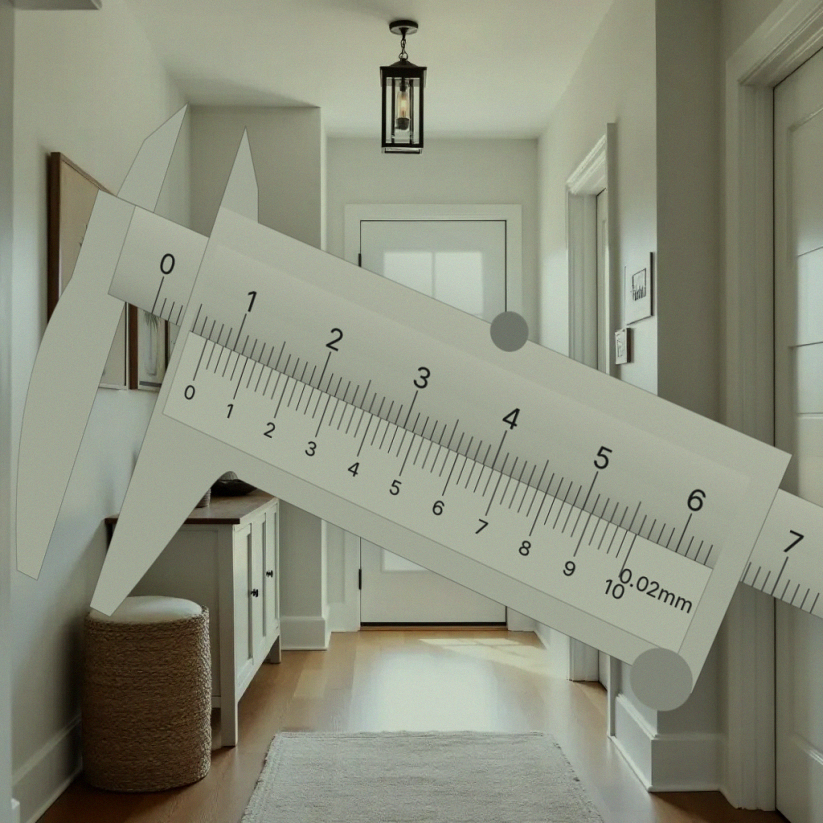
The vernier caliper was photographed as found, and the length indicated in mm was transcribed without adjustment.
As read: 6.8 mm
